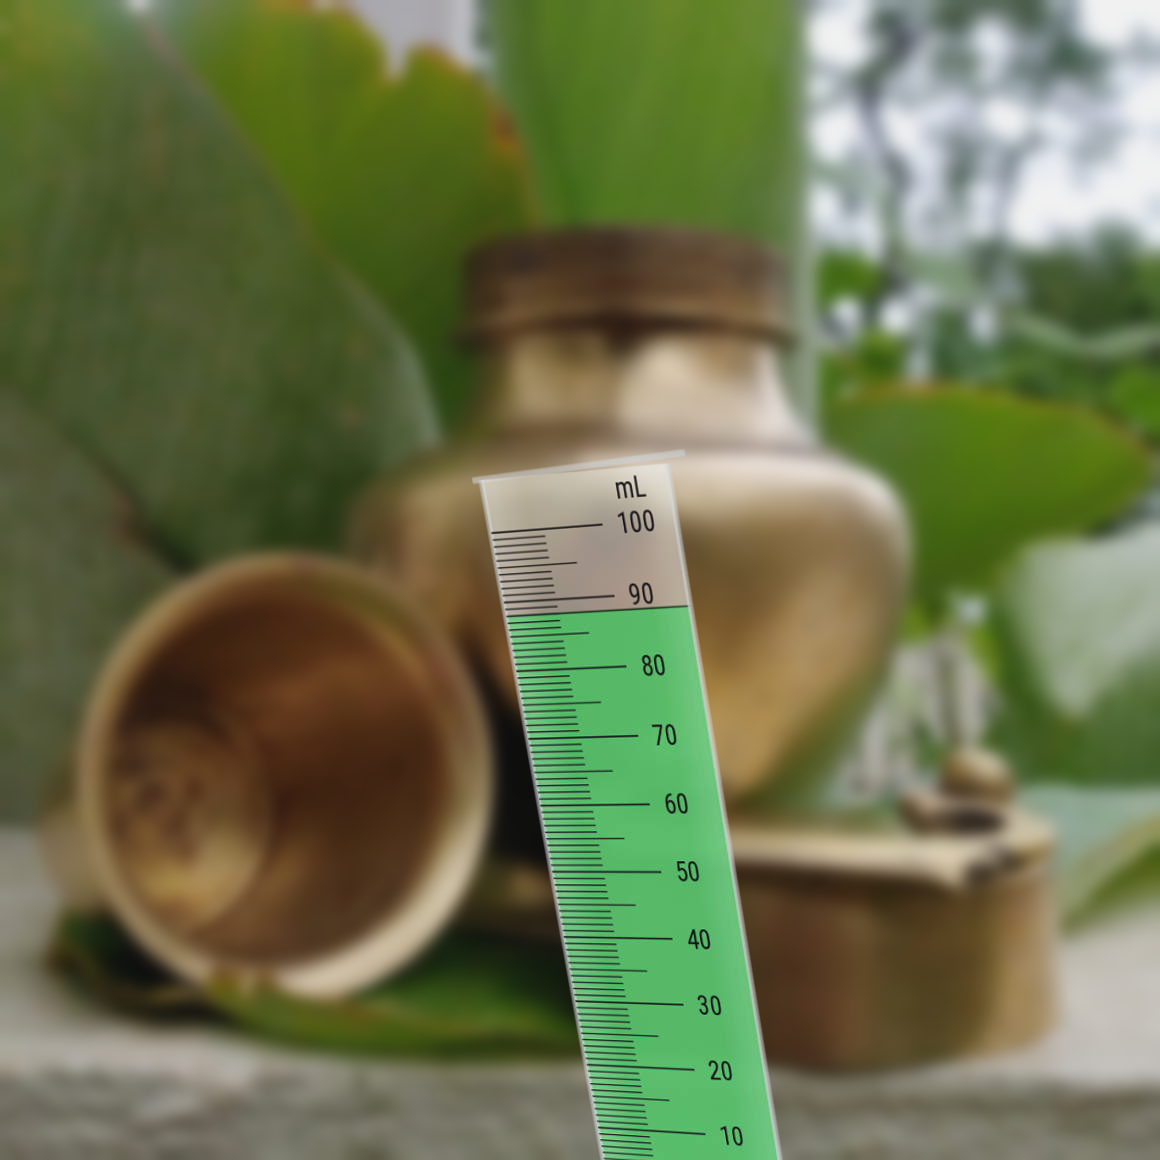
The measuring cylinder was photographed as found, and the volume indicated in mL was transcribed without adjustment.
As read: 88 mL
